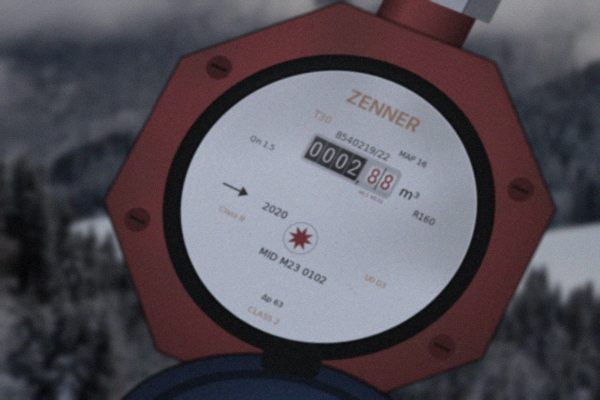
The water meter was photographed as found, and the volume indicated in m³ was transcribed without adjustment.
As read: 2.88 m³
